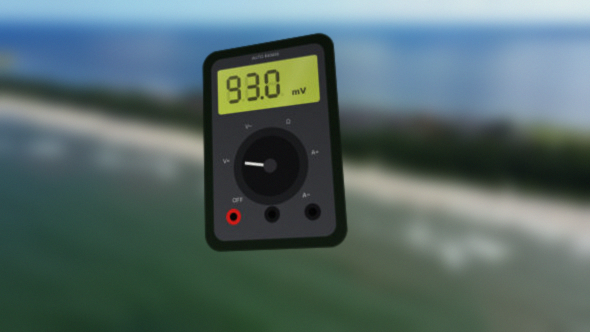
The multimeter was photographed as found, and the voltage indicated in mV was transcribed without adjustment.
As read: 93.0 mV
